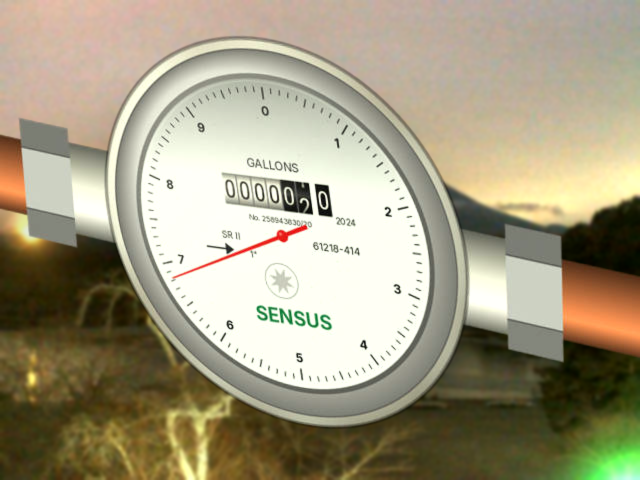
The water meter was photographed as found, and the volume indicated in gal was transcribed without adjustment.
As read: 16.8 gal
